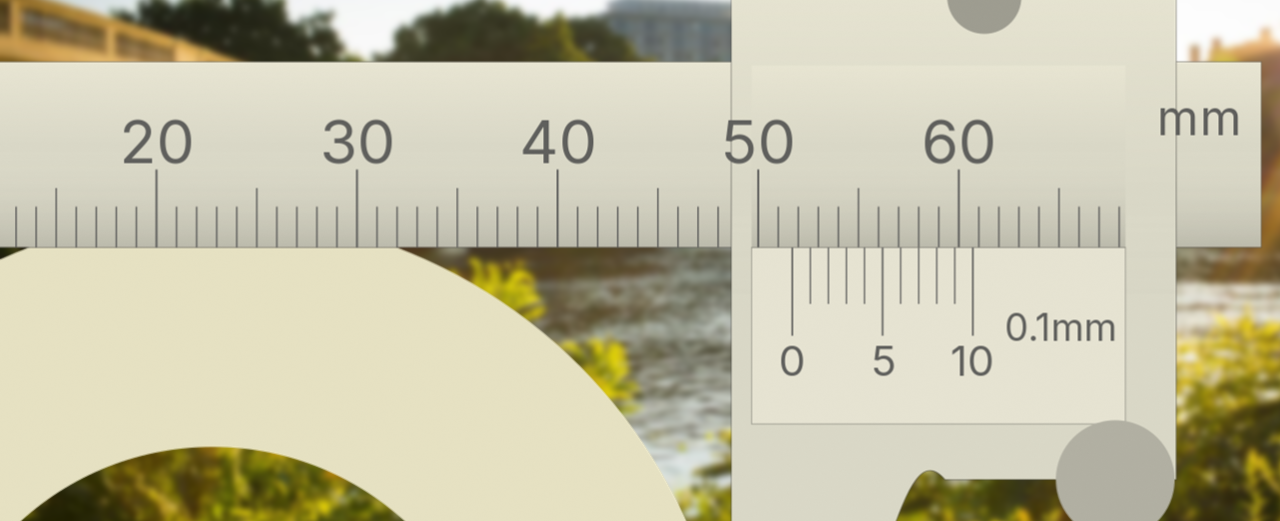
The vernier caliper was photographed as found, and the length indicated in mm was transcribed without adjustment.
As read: 51.7 mm
